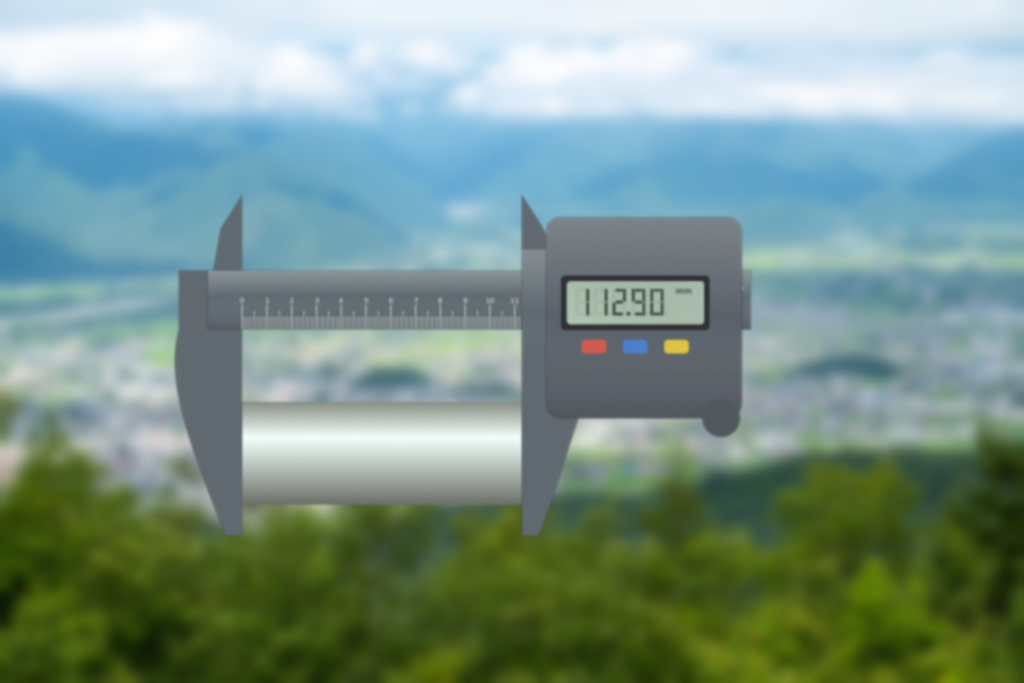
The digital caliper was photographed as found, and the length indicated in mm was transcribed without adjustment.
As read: 112.90 mm
